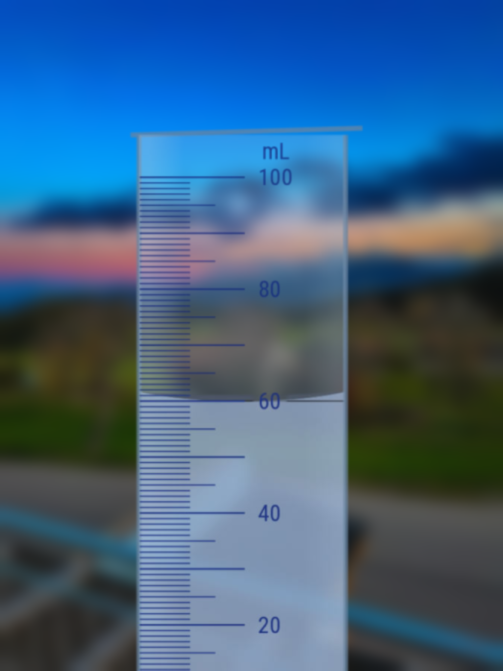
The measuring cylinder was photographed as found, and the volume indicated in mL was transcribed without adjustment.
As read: 60 mL
